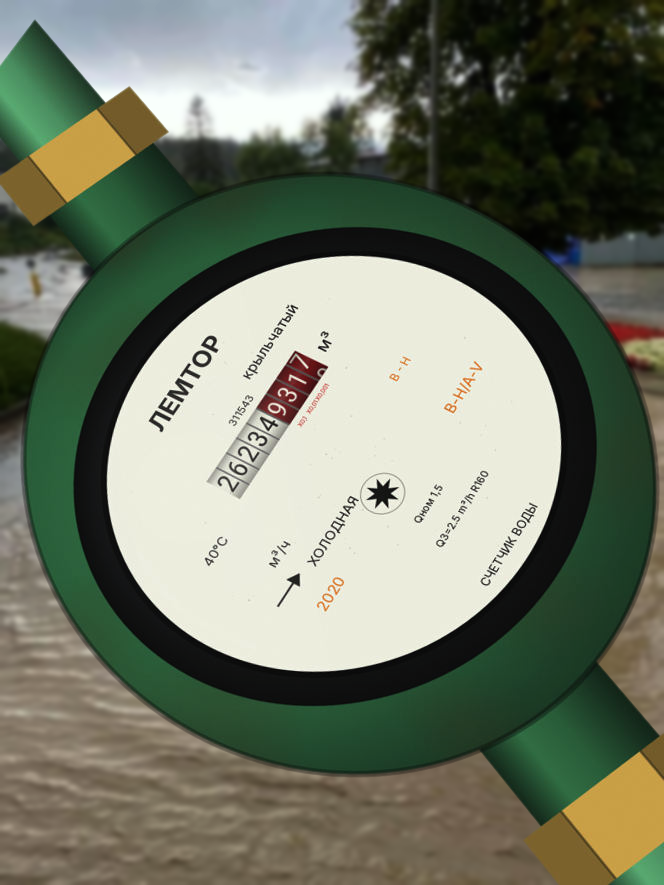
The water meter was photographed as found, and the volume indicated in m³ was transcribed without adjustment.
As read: 26234.9317 m³
